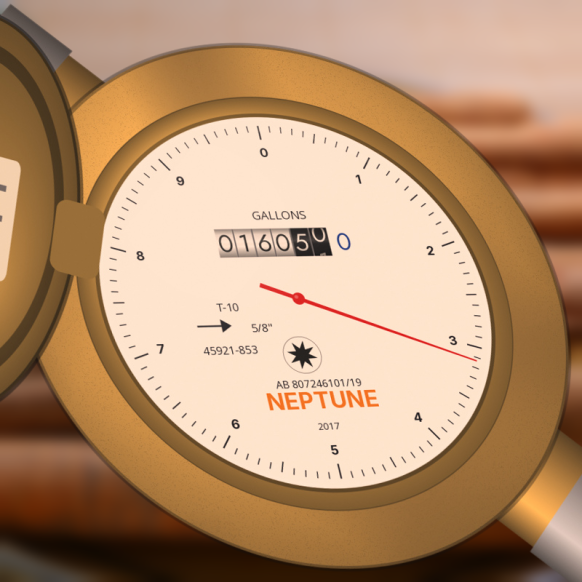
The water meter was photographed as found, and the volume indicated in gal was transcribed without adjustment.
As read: 160503.1 gal
